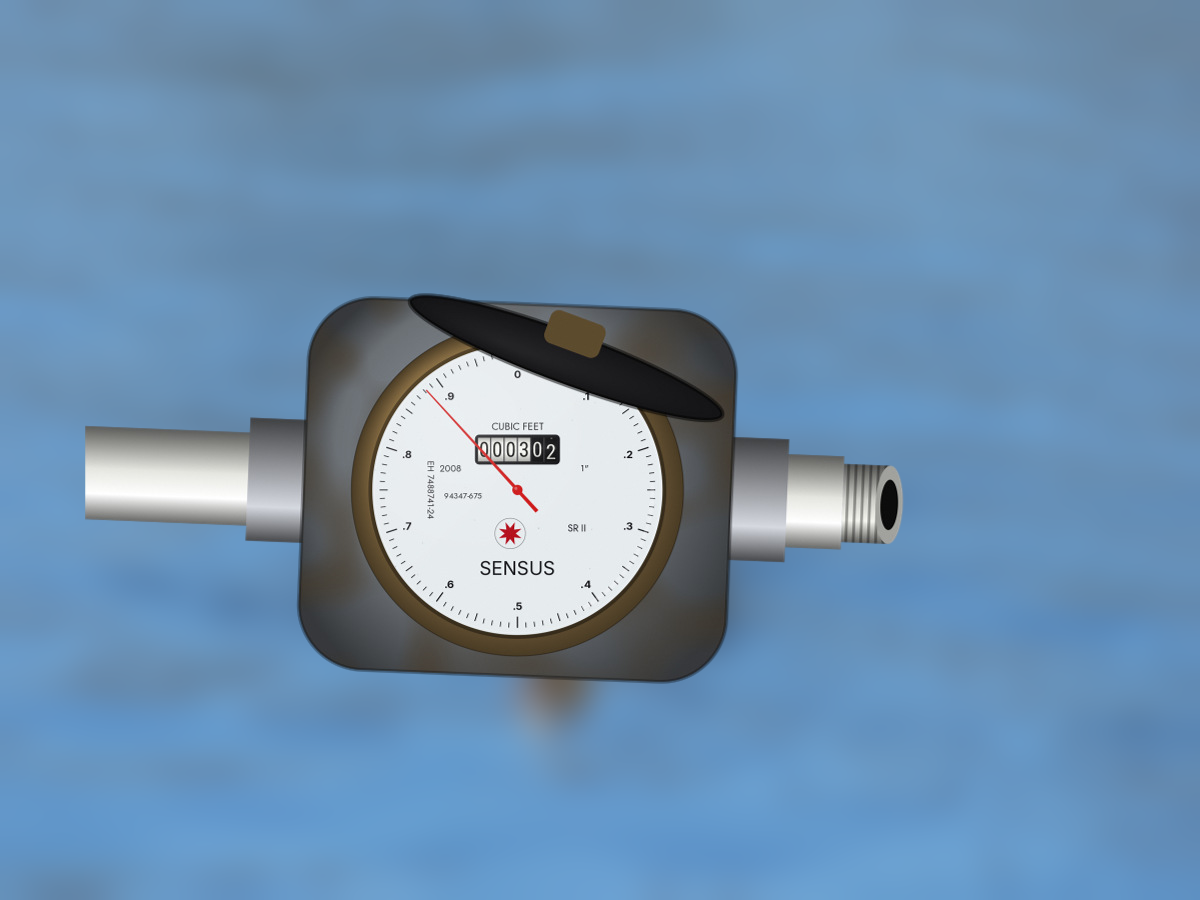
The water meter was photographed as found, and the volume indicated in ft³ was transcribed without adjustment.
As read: 301.88 ft³
